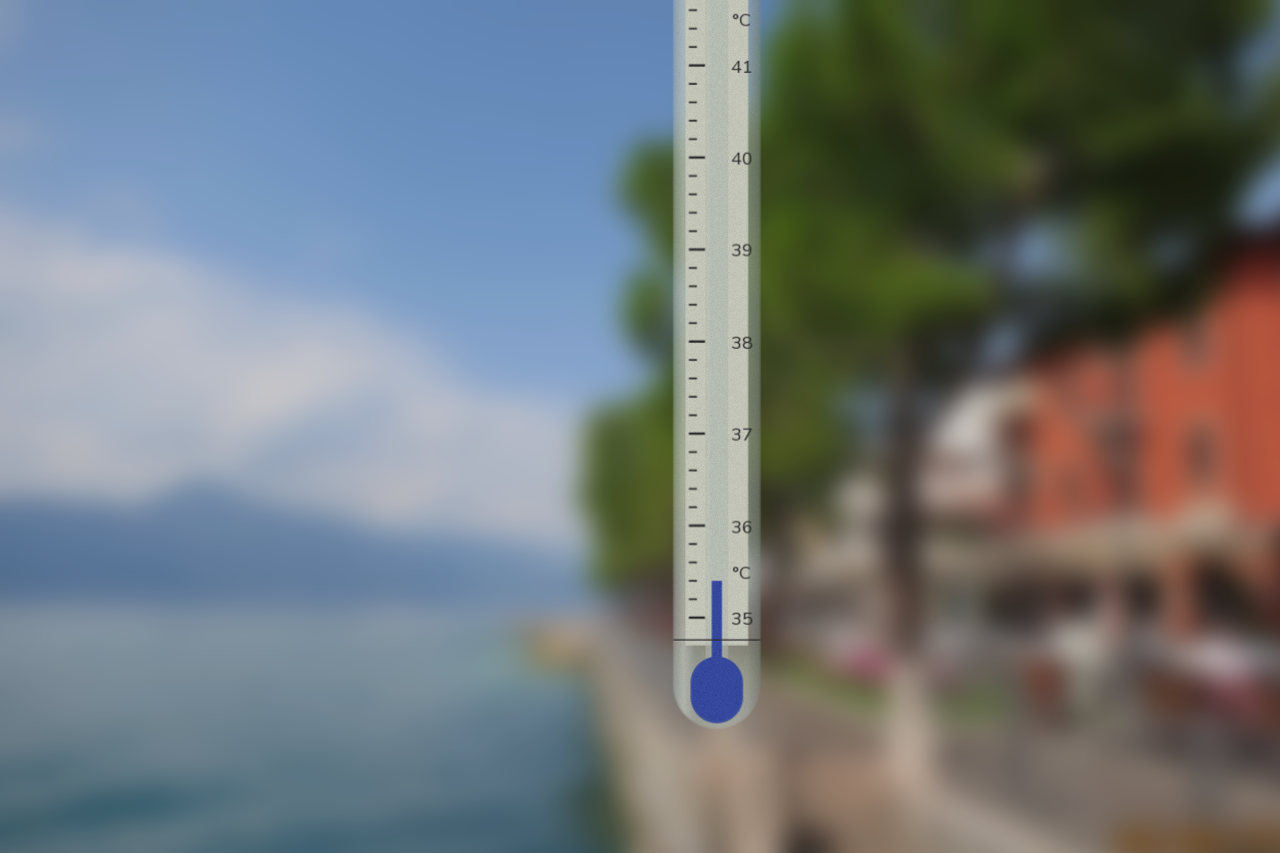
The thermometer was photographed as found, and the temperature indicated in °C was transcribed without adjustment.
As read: 35.4 °C
